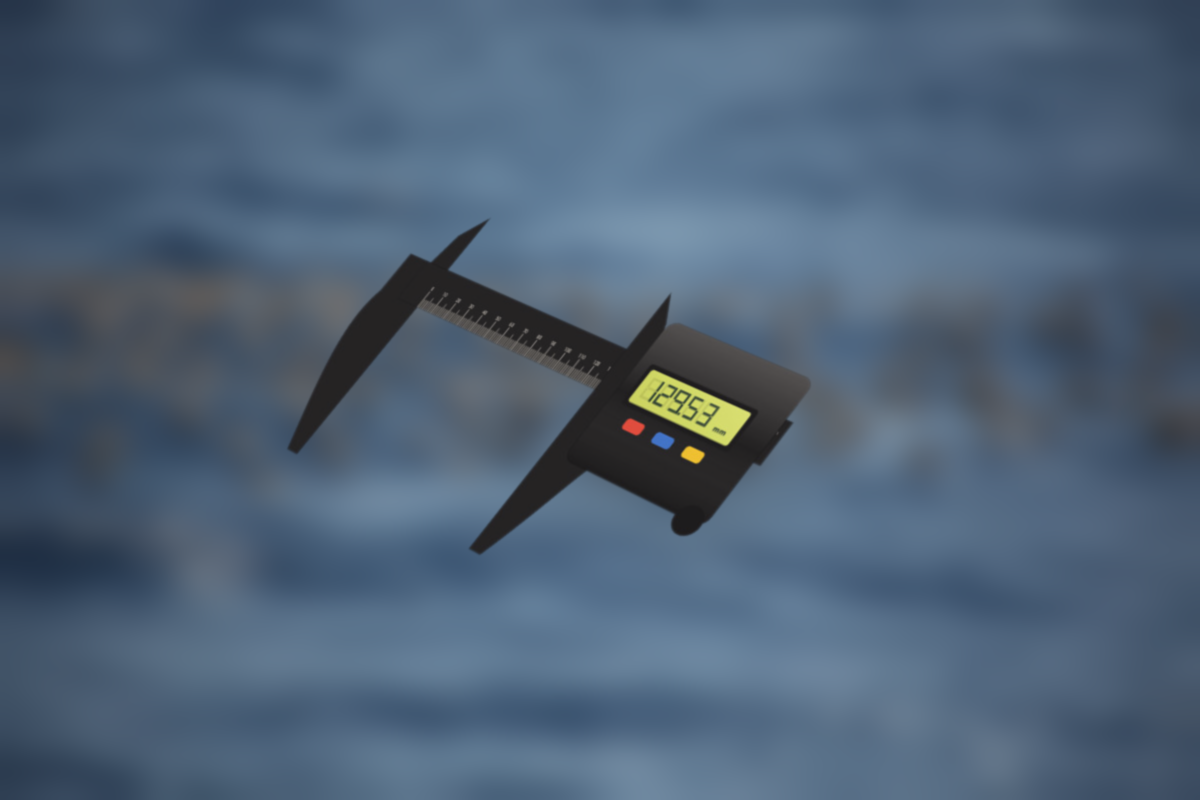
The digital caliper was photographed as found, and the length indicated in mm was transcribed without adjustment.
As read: 129.53 mm
